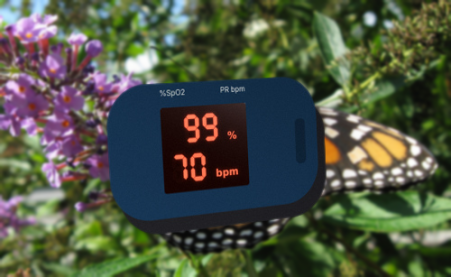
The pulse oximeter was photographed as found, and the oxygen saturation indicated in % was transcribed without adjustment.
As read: 99 %
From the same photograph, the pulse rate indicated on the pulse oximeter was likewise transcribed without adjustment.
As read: 70 bpm
